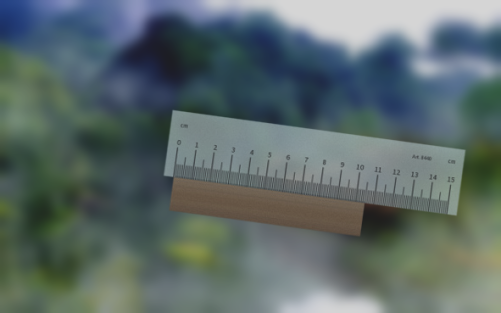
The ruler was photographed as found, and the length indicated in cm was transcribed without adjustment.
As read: 10.5 cm
